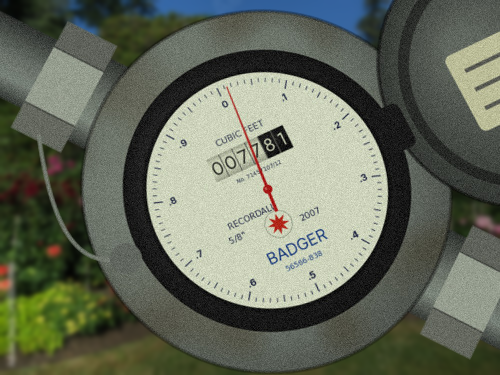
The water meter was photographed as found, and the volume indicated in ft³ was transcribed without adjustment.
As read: 7781.01 ft³
